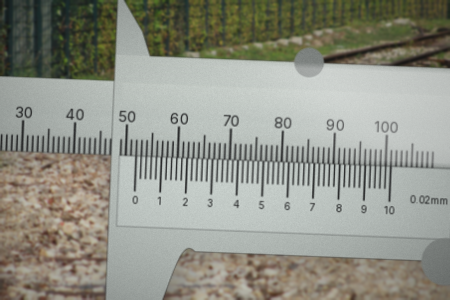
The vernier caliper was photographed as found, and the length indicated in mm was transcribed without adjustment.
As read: 52.0 mm
